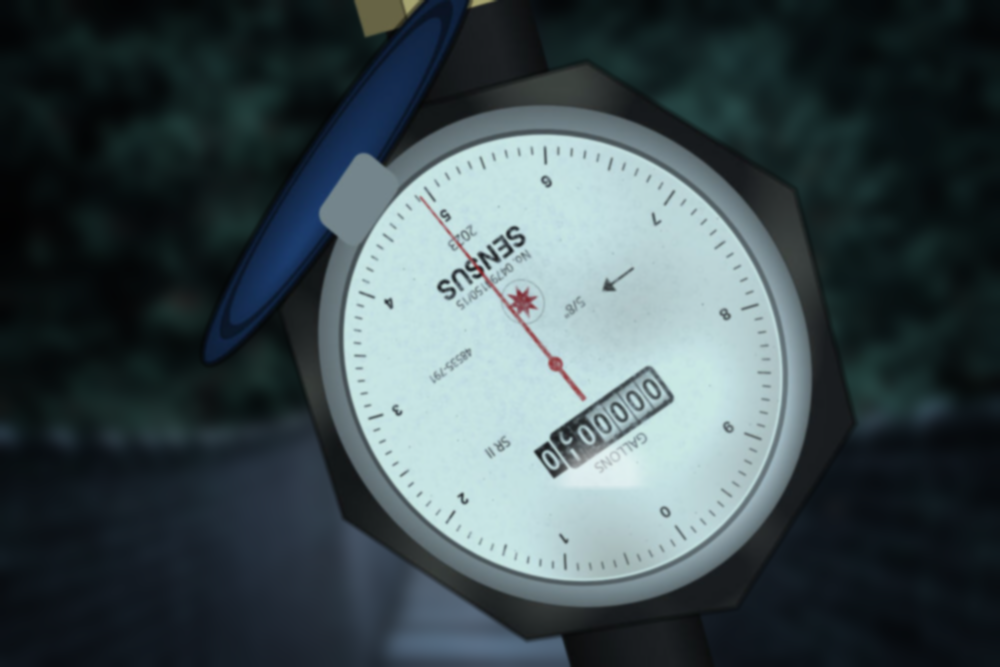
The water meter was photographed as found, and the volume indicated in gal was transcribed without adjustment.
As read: 14.9 gal
